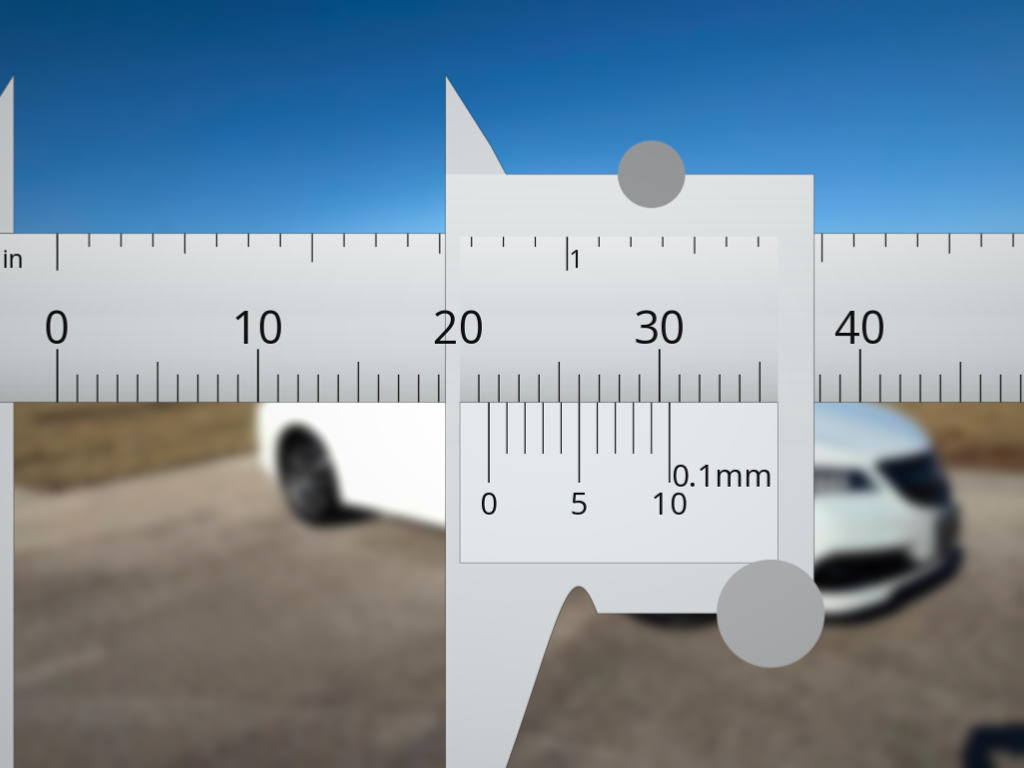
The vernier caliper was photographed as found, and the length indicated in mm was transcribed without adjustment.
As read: 21.5 mm
